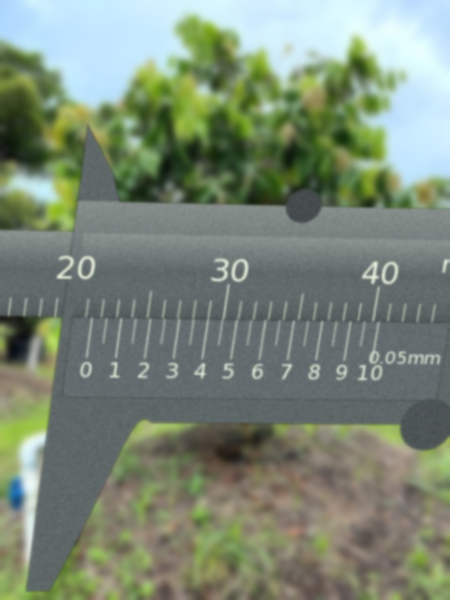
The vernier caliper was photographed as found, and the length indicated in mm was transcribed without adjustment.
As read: 21.4 mm
